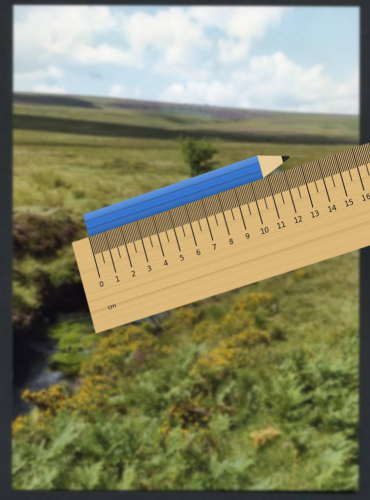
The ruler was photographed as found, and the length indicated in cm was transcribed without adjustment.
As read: 12.5 cm
